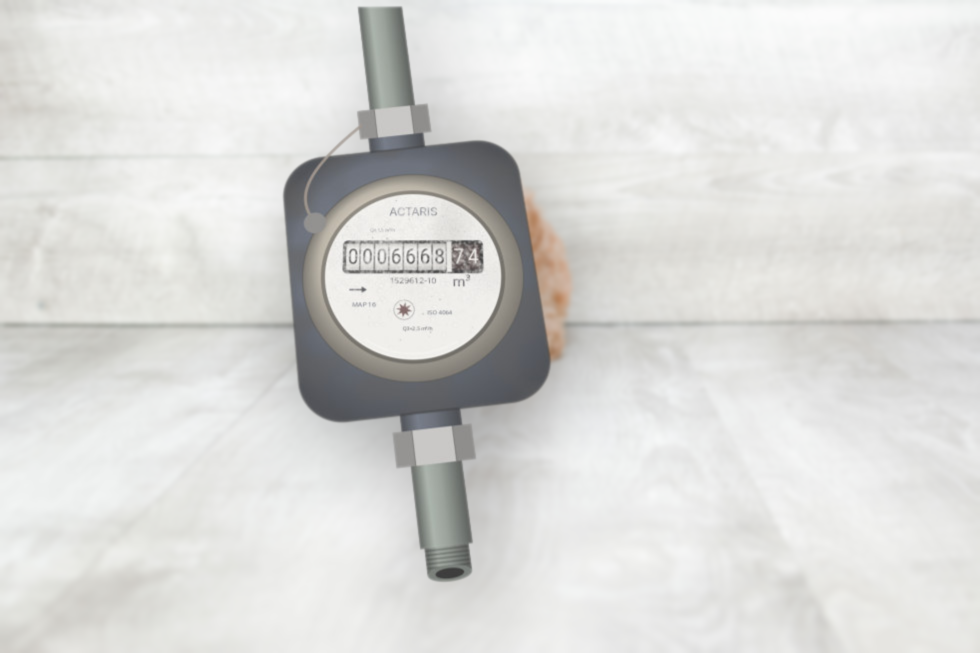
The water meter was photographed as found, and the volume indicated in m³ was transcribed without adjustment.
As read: 6668.74 m³
